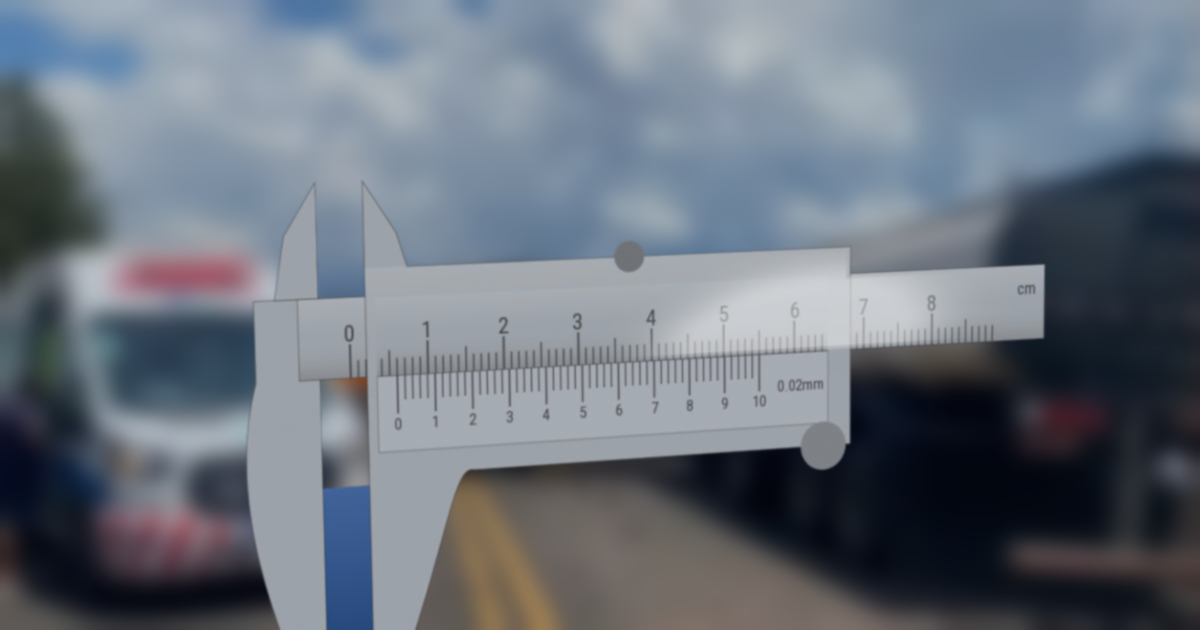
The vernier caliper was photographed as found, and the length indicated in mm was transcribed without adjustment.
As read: 6.0 mm
